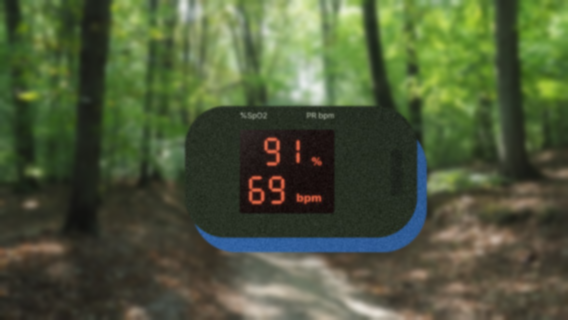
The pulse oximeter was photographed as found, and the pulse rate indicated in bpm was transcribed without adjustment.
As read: 69 bpm
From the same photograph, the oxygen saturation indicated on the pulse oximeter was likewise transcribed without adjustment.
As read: 91 %
